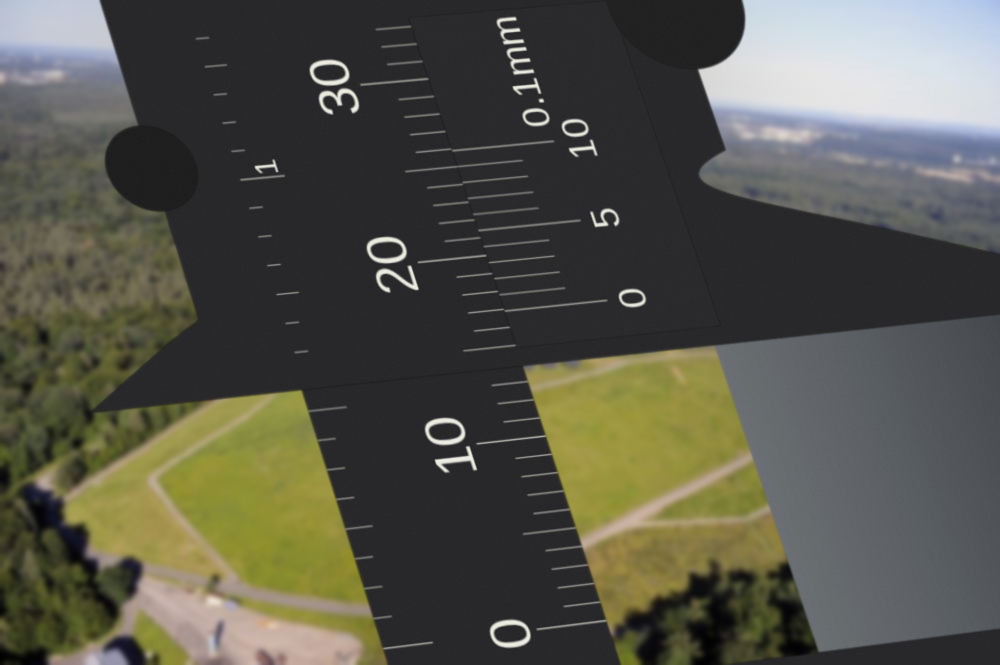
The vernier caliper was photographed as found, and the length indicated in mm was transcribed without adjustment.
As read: 16.9 mm
